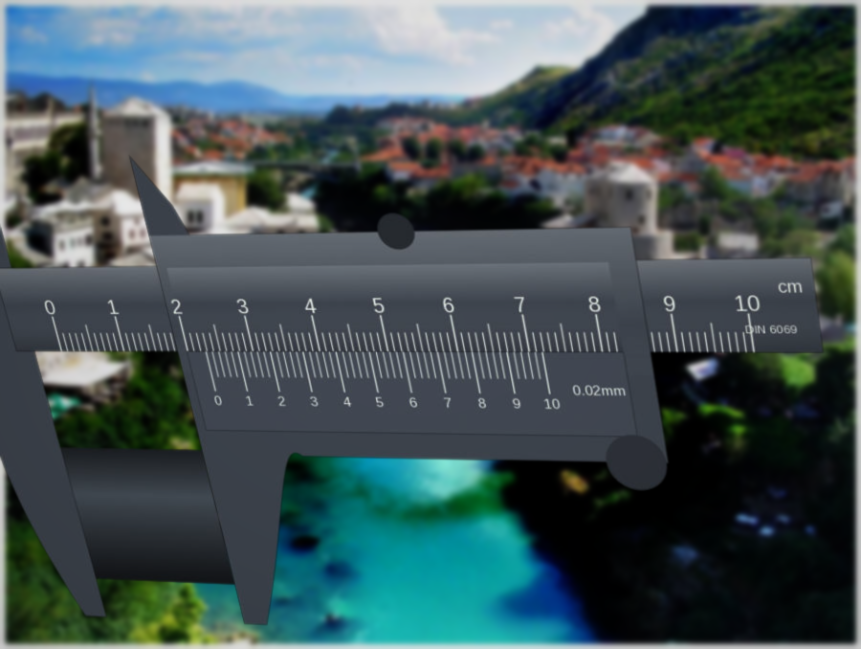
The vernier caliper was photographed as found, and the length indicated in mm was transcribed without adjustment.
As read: 22.8 mm
